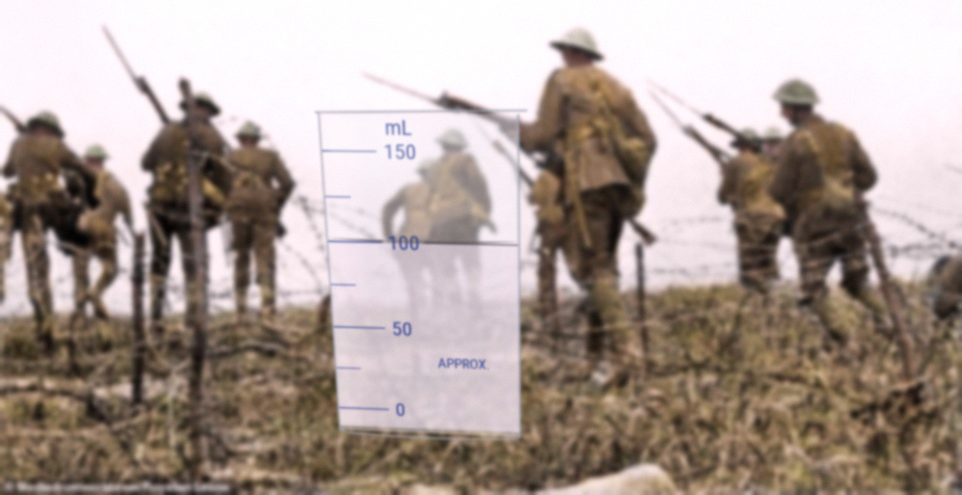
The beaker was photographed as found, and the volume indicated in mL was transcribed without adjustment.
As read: 100 mL
